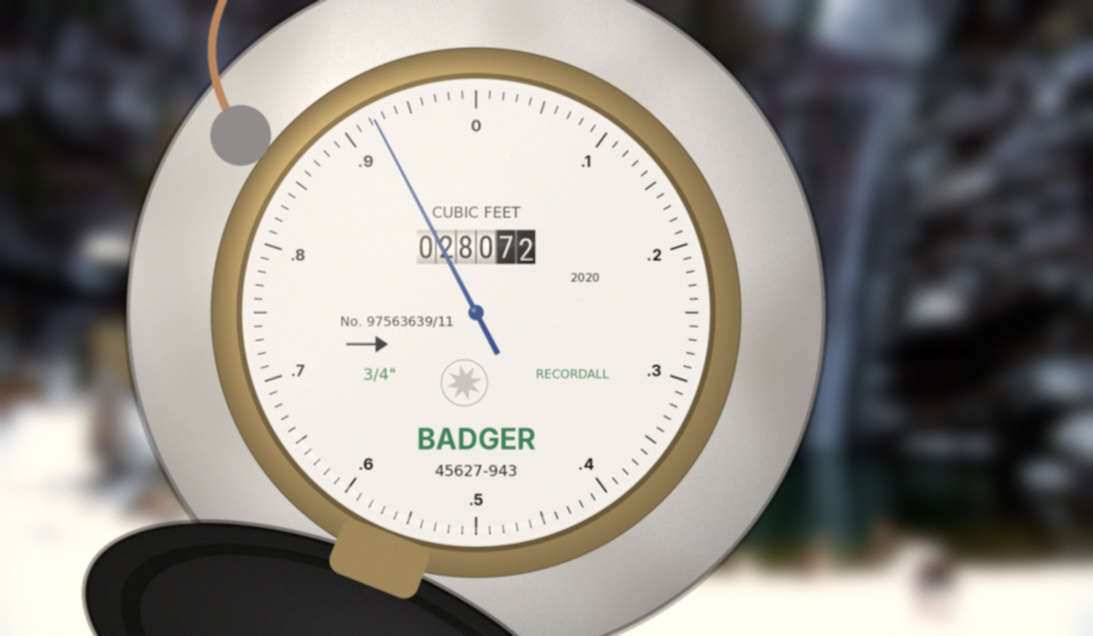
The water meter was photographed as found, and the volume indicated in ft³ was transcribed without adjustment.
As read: 28071.92 ft³
